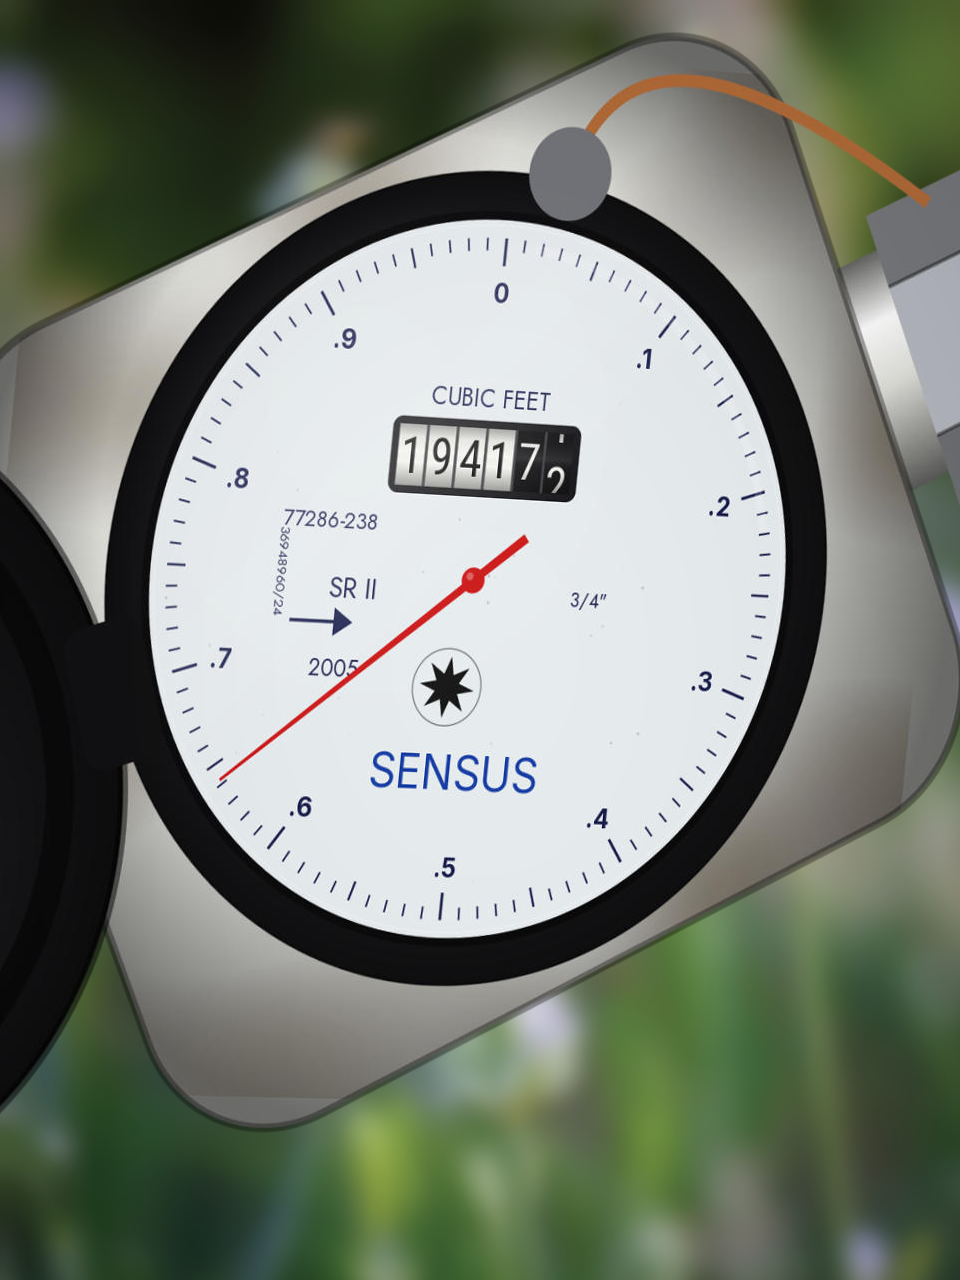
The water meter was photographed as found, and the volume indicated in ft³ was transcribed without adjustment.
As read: 194171.64 ft³
